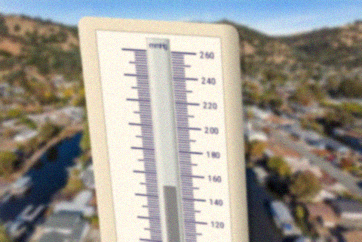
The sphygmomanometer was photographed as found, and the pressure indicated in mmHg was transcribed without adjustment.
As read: 150 mmHg
